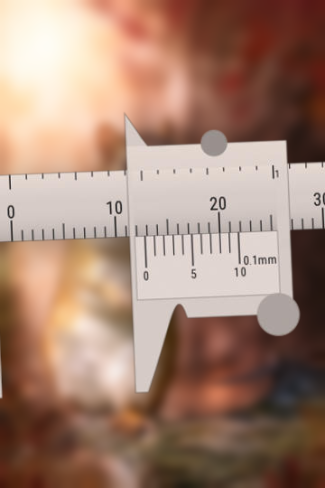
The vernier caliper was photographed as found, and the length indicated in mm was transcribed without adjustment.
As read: 12.8 mm
